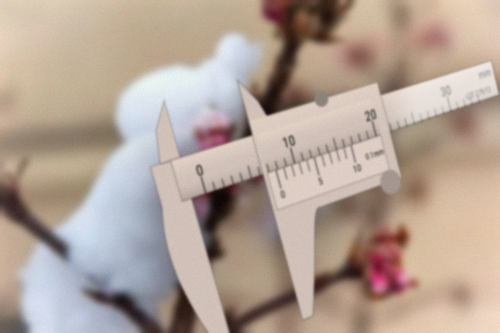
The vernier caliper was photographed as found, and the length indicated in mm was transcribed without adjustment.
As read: 7.8 mm
